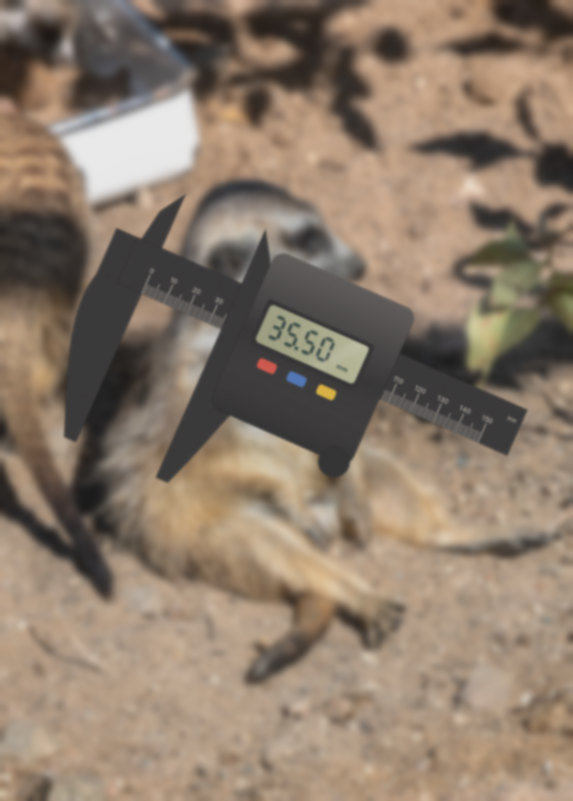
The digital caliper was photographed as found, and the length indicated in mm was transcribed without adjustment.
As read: 35.50 mm
